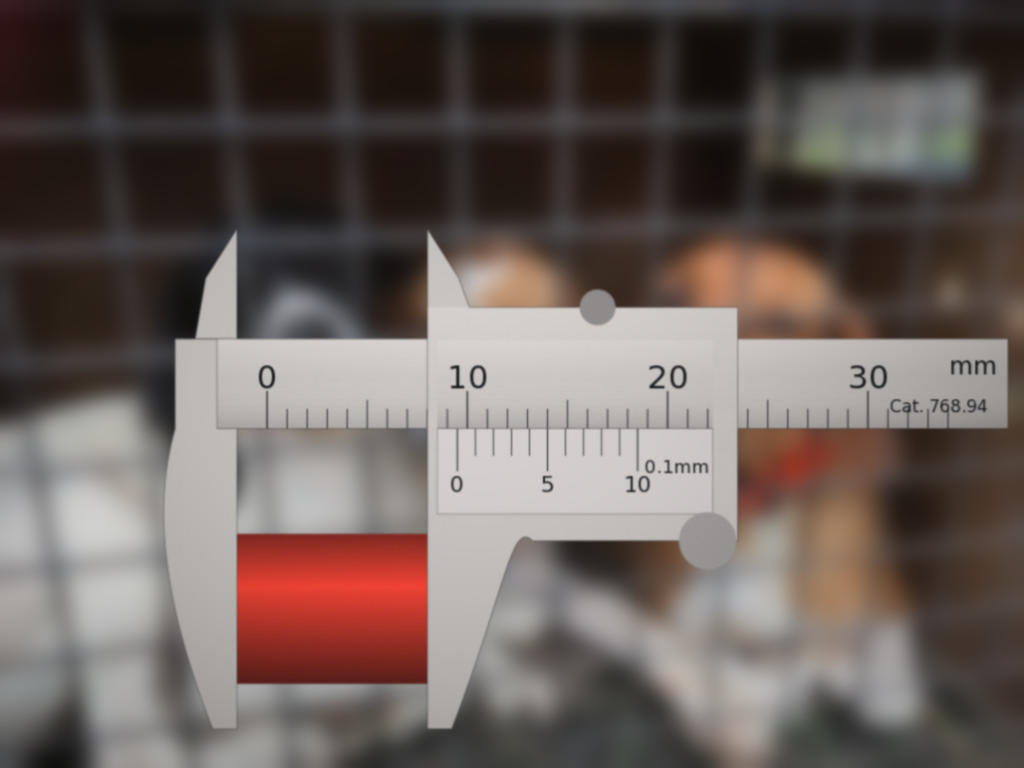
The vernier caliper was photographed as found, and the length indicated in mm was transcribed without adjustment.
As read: 9.5 mm
